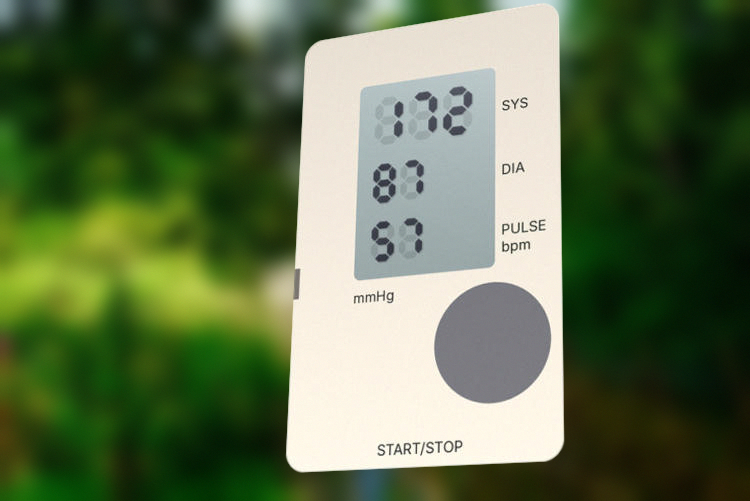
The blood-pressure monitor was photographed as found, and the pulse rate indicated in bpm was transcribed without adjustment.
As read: 57 bpm
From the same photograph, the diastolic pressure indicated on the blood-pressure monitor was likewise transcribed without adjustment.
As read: 87 mmHg
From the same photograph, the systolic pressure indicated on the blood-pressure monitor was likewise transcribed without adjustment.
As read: 172 mmHg
